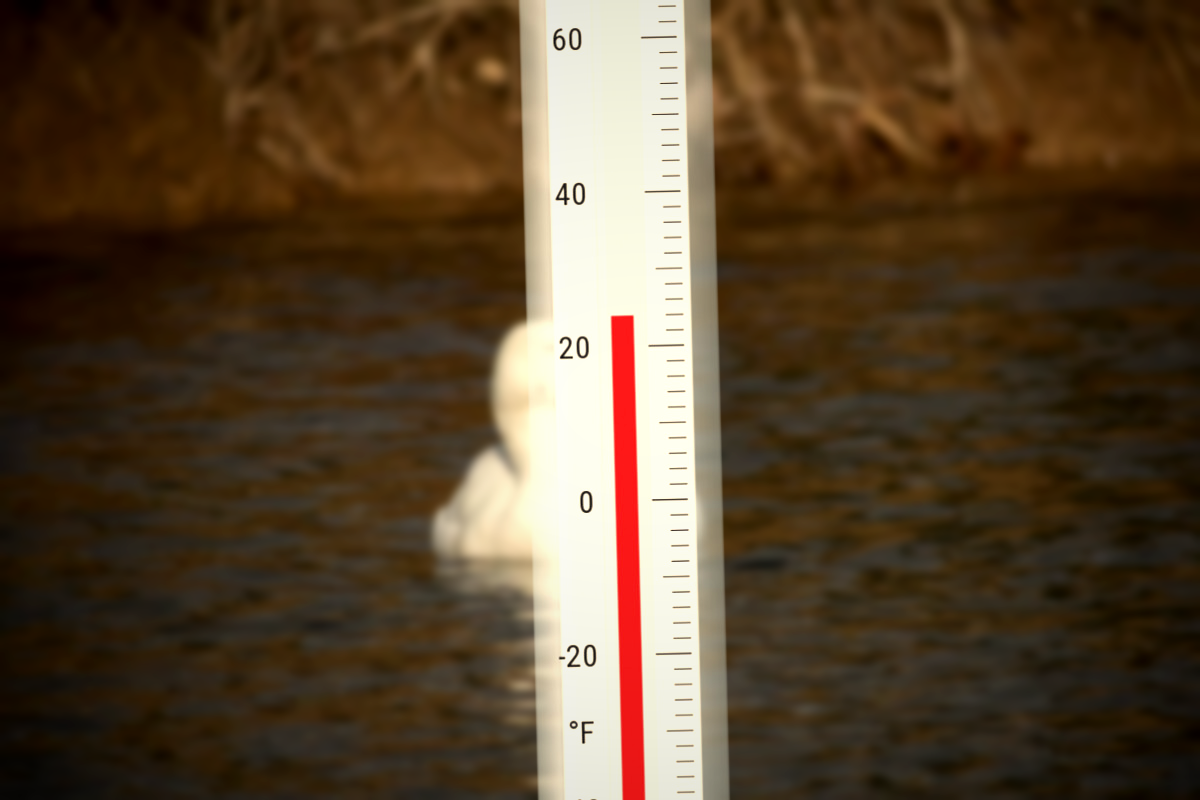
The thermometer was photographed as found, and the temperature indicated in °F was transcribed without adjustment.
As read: 24 °F
